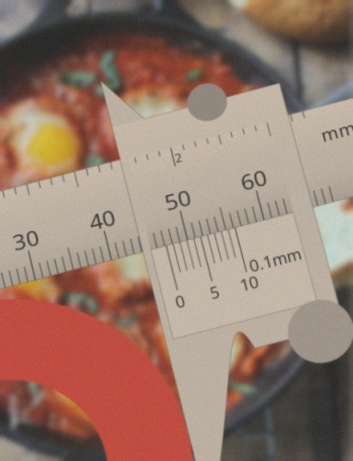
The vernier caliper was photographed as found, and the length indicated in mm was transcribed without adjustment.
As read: 47.2 mm
